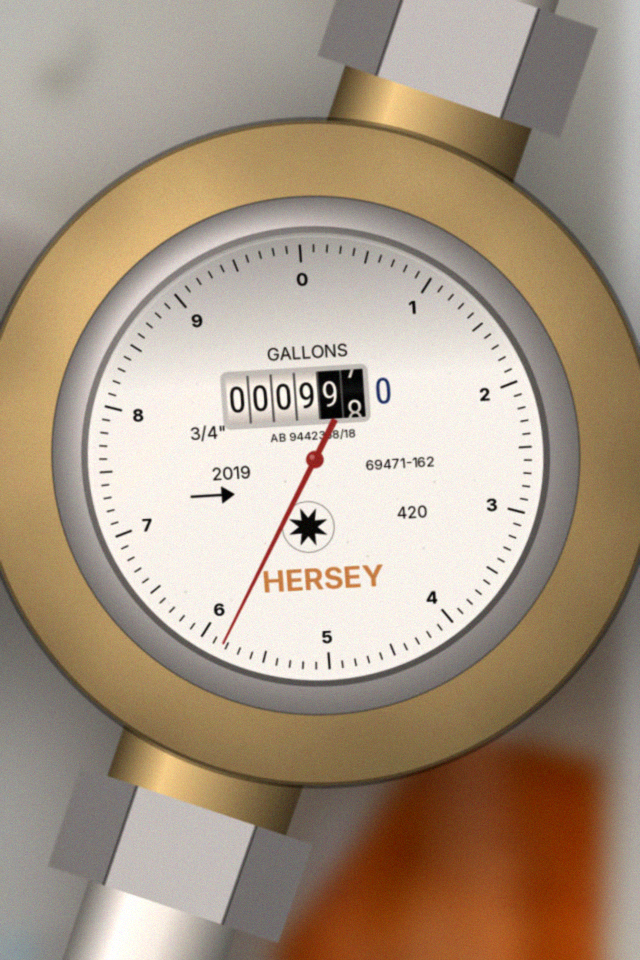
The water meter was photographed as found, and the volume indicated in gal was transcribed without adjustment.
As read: 9975.8 gal
